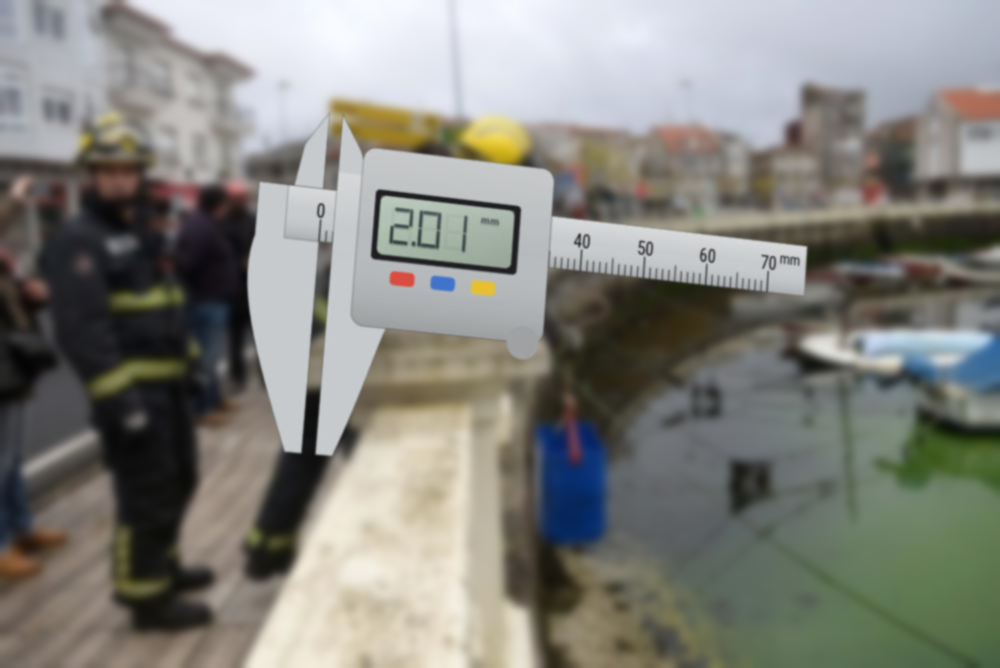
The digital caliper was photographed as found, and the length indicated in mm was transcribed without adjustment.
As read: 2.01 mm
